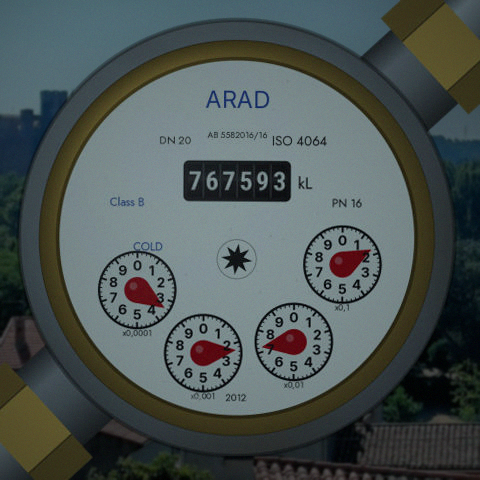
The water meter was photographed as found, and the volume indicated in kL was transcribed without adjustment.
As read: 767593.1723 kL
